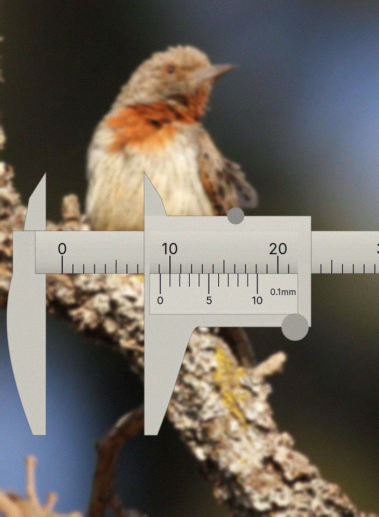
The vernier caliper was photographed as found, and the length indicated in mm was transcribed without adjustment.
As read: 9.1 mm
